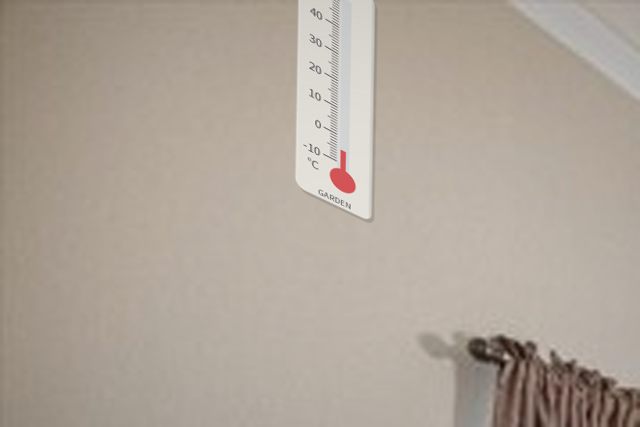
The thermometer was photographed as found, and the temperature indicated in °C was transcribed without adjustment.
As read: -5 °C
